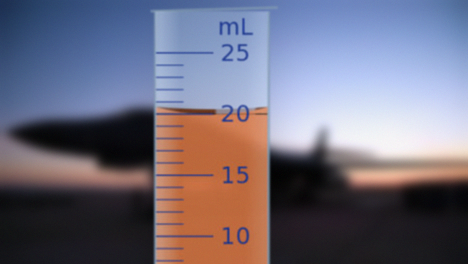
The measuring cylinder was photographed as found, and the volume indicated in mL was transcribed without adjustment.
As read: 20 mL
